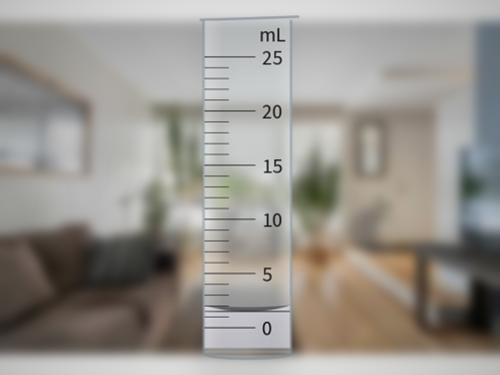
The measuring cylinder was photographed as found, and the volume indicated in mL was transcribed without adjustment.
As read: 1.5 mL
